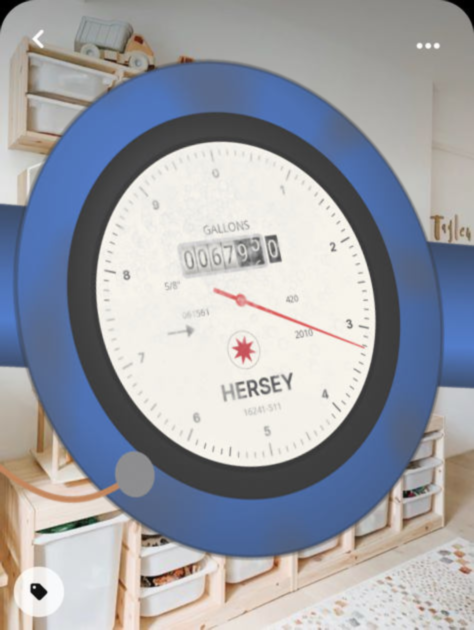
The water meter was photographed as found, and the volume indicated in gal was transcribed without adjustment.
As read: 67953.2 gal
